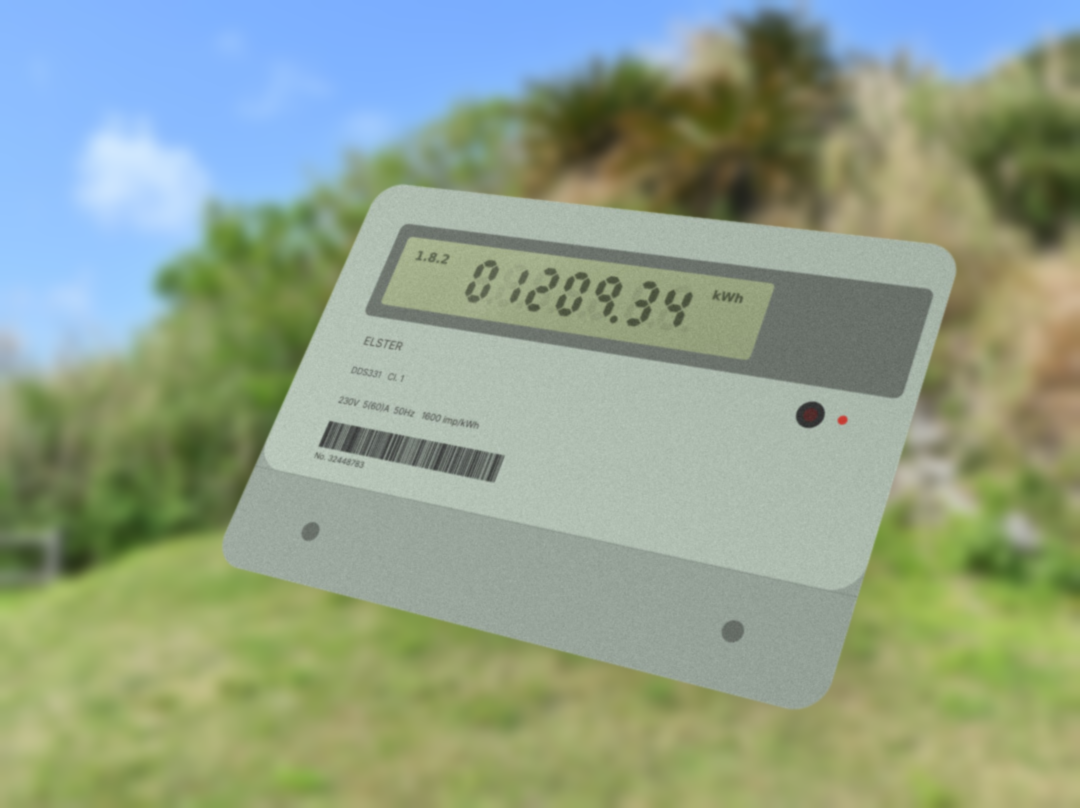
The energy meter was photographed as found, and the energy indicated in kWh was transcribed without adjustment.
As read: 1209.34 kWh
